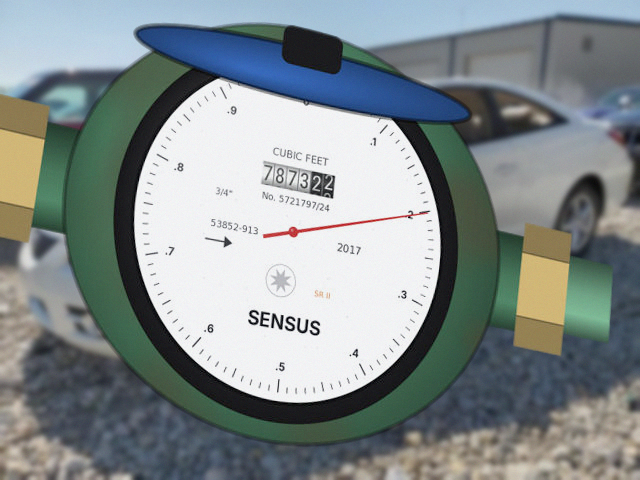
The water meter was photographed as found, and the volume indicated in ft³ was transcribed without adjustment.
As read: 787322.20 ft³
